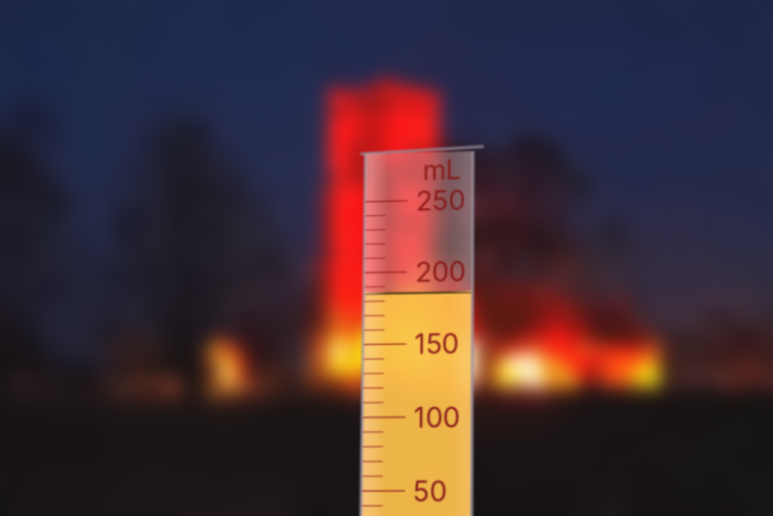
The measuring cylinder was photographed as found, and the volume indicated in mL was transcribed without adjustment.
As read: 185 mL
